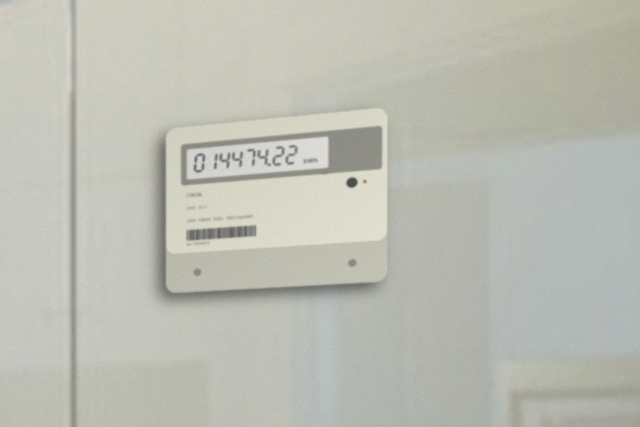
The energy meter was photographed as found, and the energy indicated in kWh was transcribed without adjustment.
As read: 14474.22 kWh
